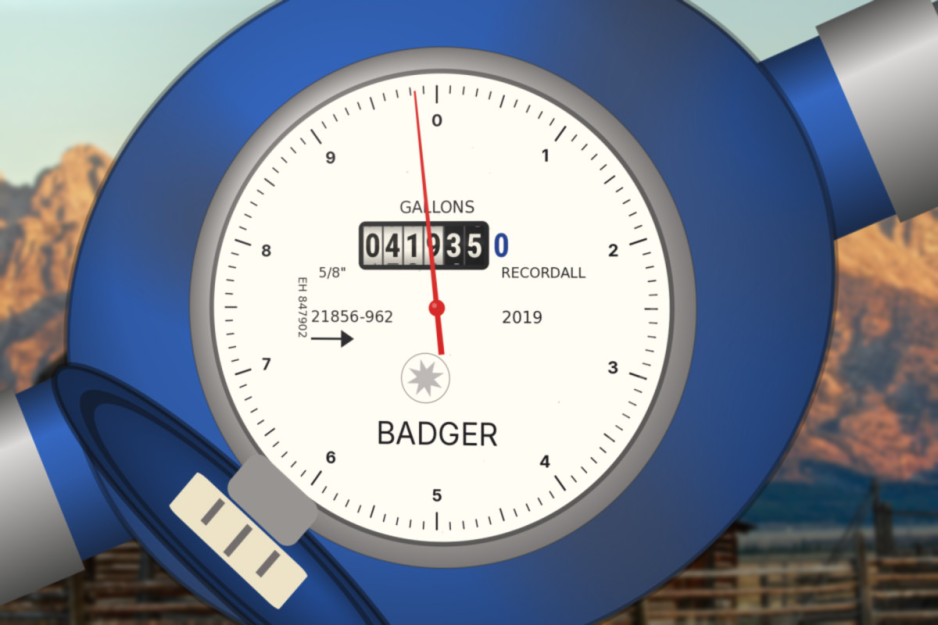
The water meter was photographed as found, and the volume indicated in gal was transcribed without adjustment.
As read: 419349.8 gal
